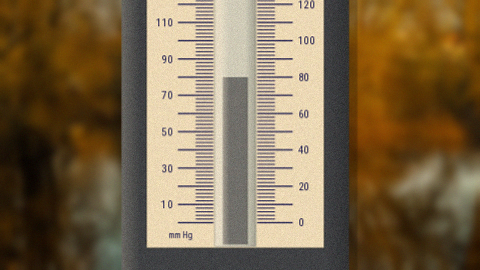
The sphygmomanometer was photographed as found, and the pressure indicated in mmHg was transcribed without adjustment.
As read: 80 mmHg
